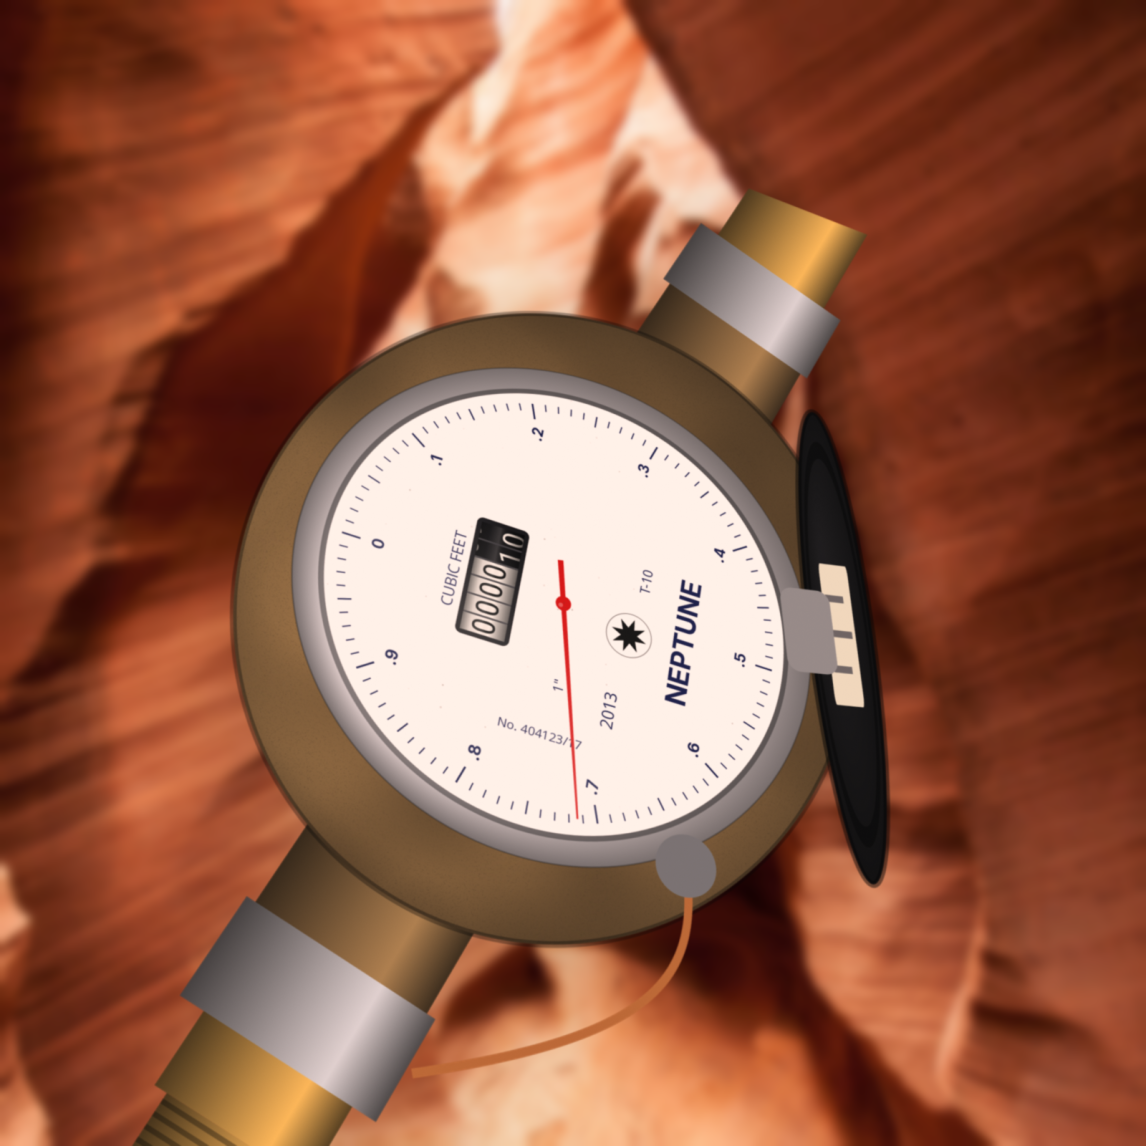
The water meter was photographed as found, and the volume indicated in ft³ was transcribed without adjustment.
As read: 9.71 ft³
